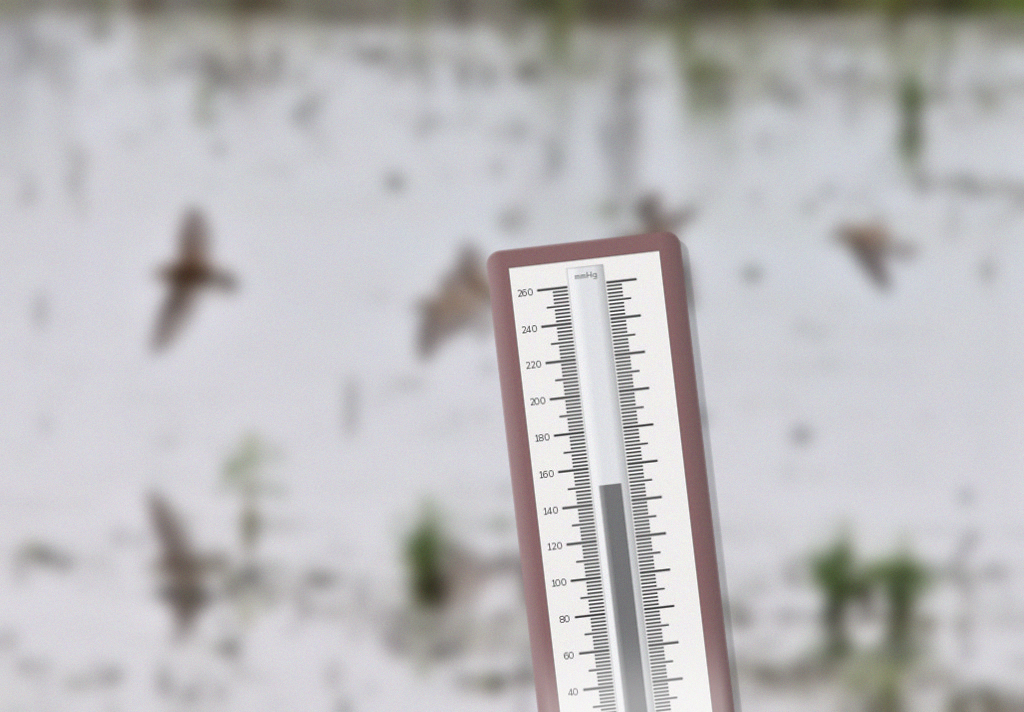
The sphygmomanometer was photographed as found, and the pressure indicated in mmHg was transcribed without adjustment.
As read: 150 mmHg
